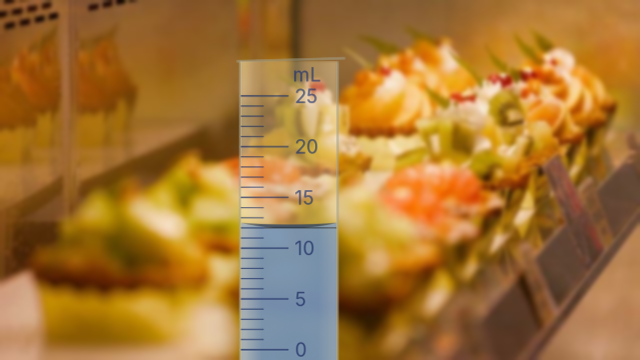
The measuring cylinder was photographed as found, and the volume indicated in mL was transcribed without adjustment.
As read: 12 mL
